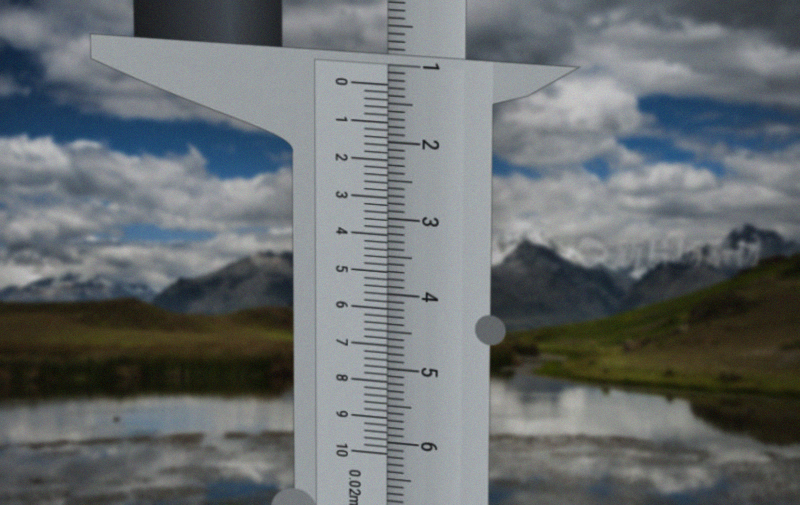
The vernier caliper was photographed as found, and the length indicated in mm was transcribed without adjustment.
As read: 12.6 mm
